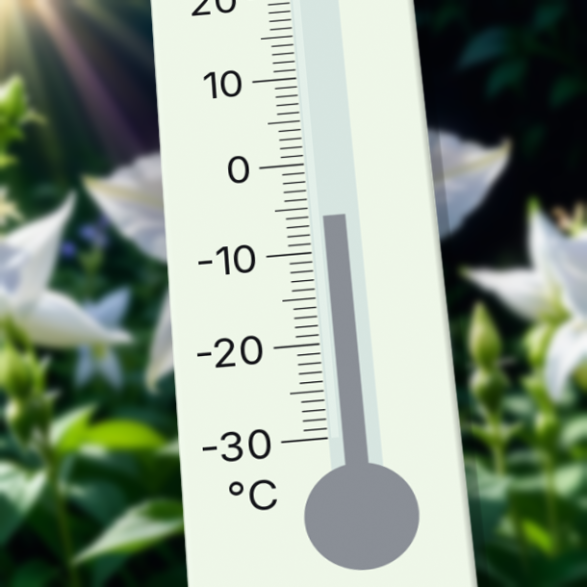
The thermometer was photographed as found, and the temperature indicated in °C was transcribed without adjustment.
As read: -6 °C
